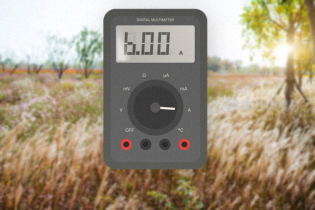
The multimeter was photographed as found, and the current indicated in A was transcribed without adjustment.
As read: 6.00 A
